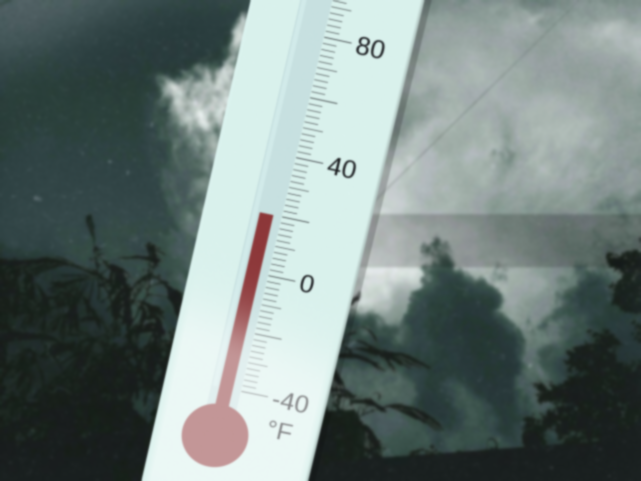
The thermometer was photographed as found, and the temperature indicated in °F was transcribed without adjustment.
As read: 20 °F
